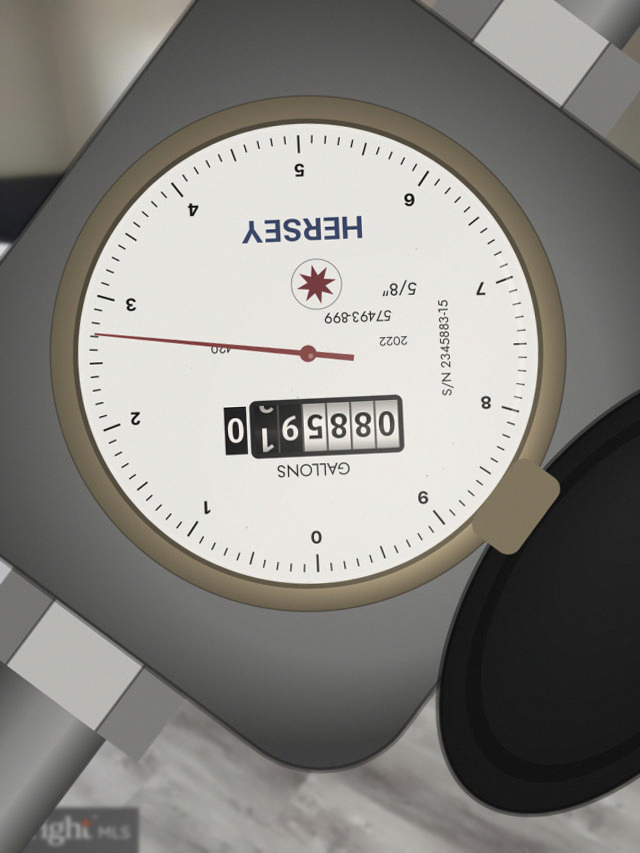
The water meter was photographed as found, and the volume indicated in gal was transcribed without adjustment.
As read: 885912.7 gal
